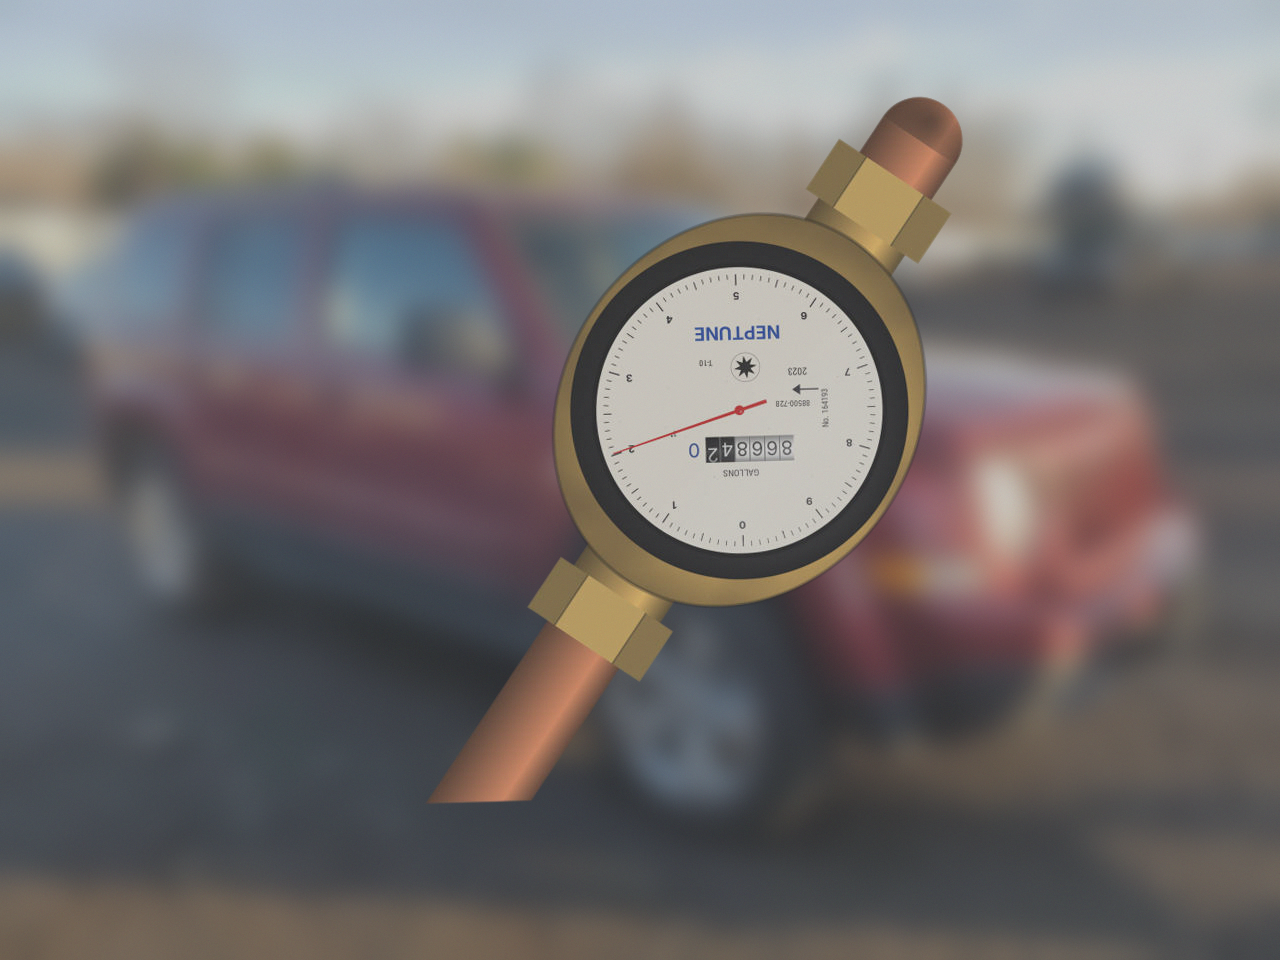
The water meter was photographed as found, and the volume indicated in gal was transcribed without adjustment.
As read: 8668422.0 gal
